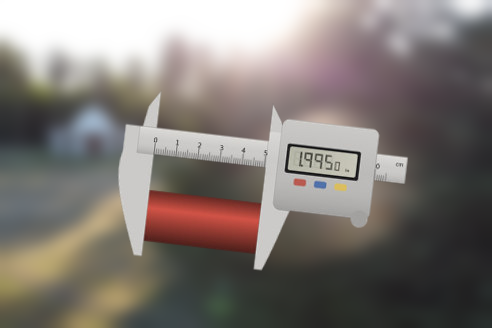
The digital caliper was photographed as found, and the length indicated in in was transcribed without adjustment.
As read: 1.9950 in
